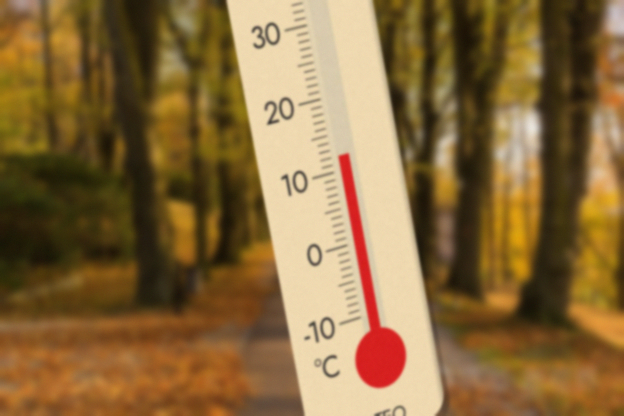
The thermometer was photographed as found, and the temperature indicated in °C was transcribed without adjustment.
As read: 12 °C
